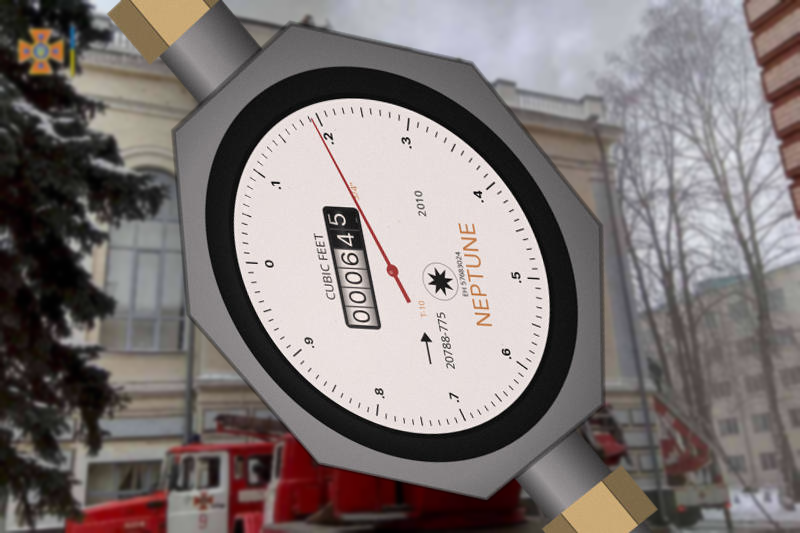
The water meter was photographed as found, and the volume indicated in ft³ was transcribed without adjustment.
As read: 645.19 ft³
